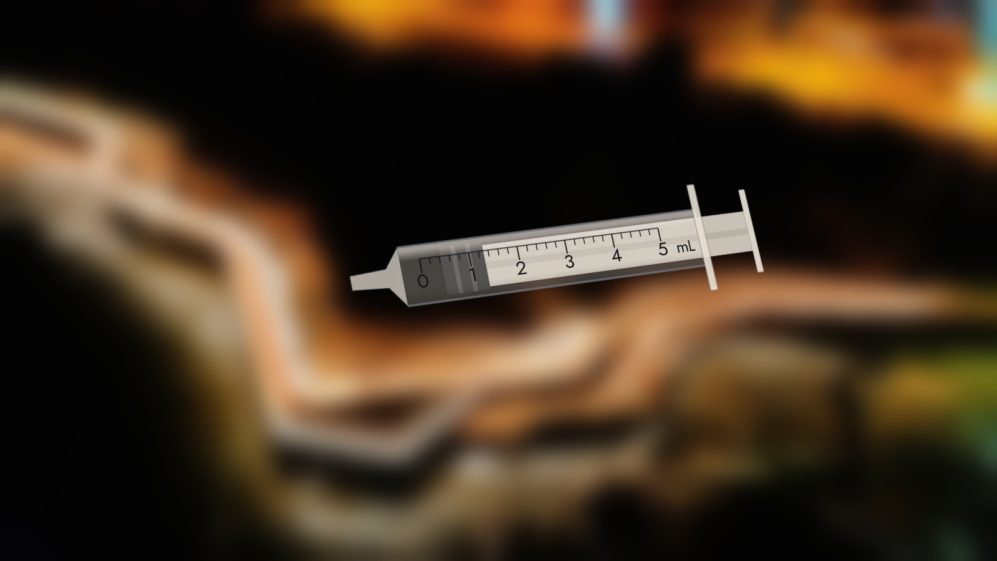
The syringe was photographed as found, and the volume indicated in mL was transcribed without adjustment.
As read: 0.4 mL
